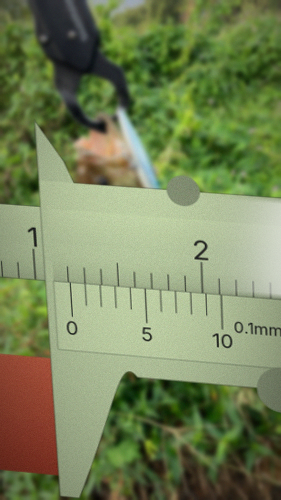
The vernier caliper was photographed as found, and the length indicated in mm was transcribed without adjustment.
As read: 12.1 mm
